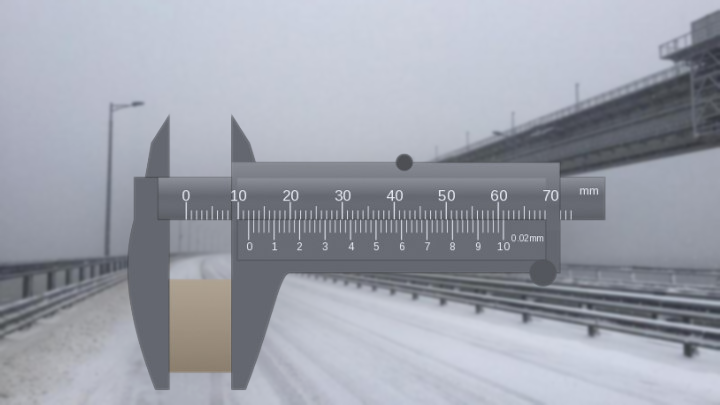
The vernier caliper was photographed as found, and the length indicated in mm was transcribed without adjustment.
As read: 12.0 mm
